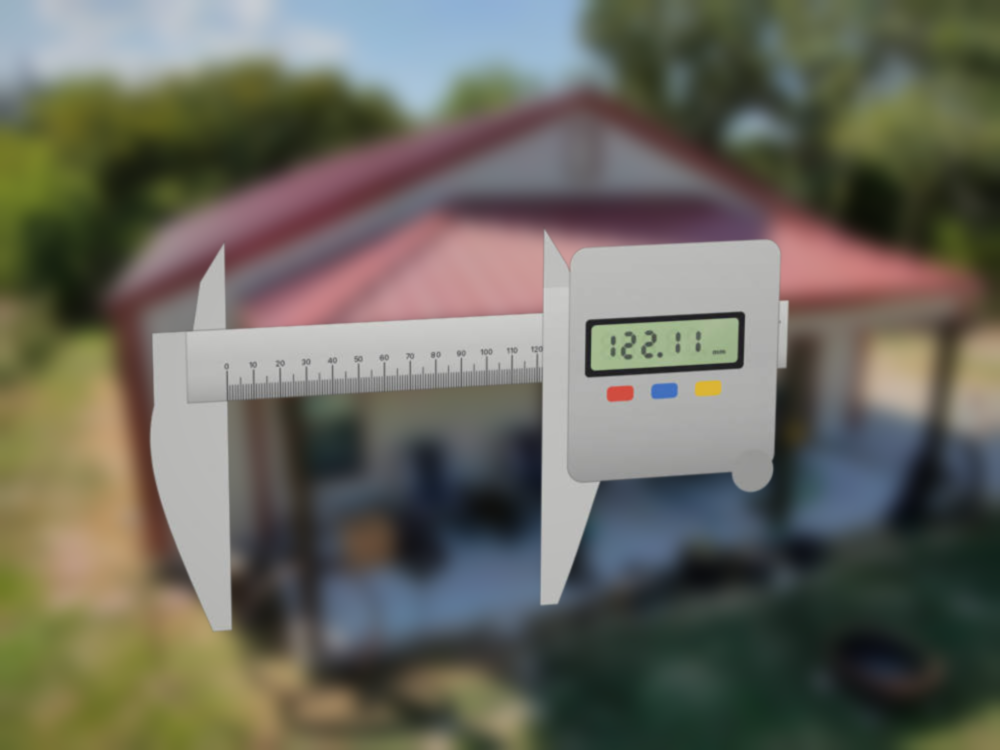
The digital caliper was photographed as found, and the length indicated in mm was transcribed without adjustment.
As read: 122.11 mm
